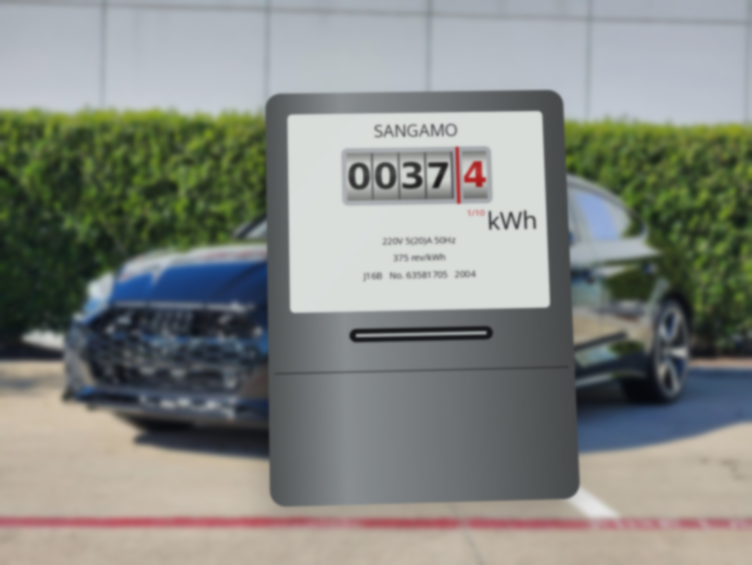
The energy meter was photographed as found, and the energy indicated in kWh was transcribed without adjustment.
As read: 37.4 kWh
